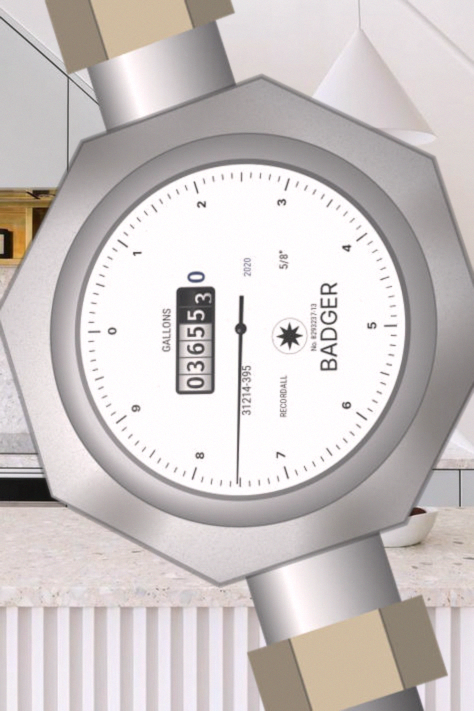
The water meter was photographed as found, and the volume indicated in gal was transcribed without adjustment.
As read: 365527.5 gal
